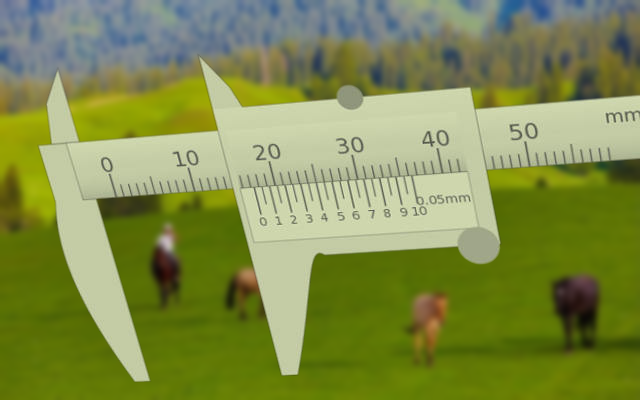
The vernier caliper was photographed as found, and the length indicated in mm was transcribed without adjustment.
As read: 17.4 mm
